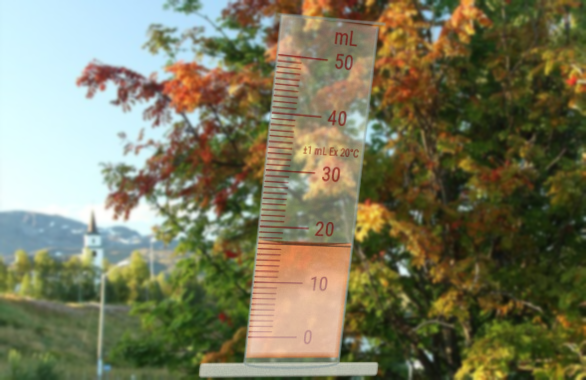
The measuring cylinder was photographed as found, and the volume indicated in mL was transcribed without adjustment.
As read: 17 mL
